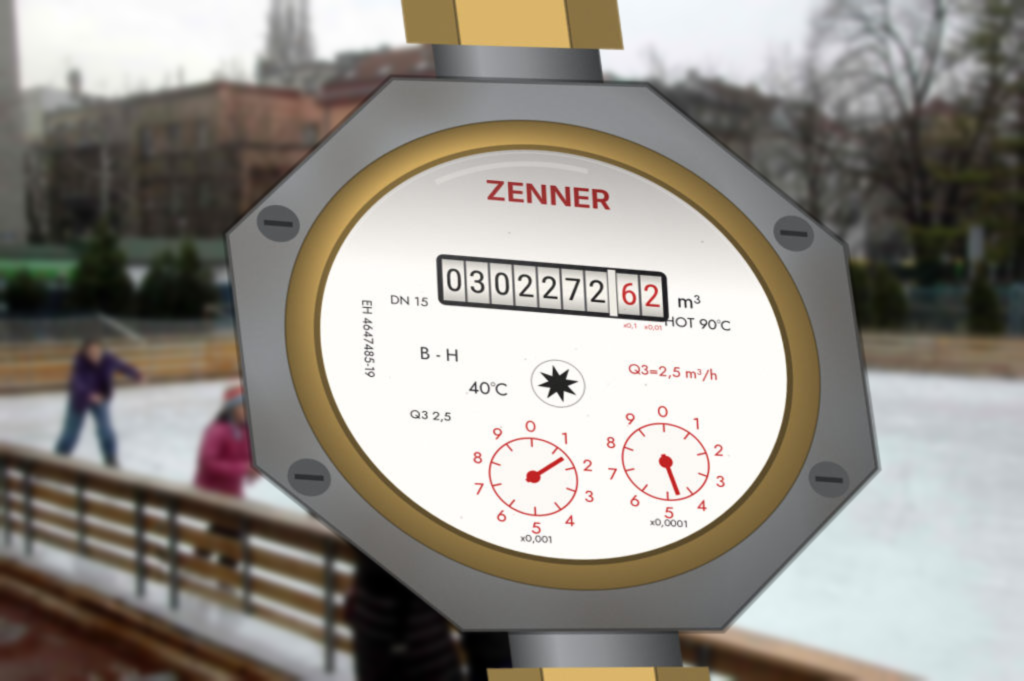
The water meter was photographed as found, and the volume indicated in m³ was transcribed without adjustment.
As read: 302272.6214 m³
